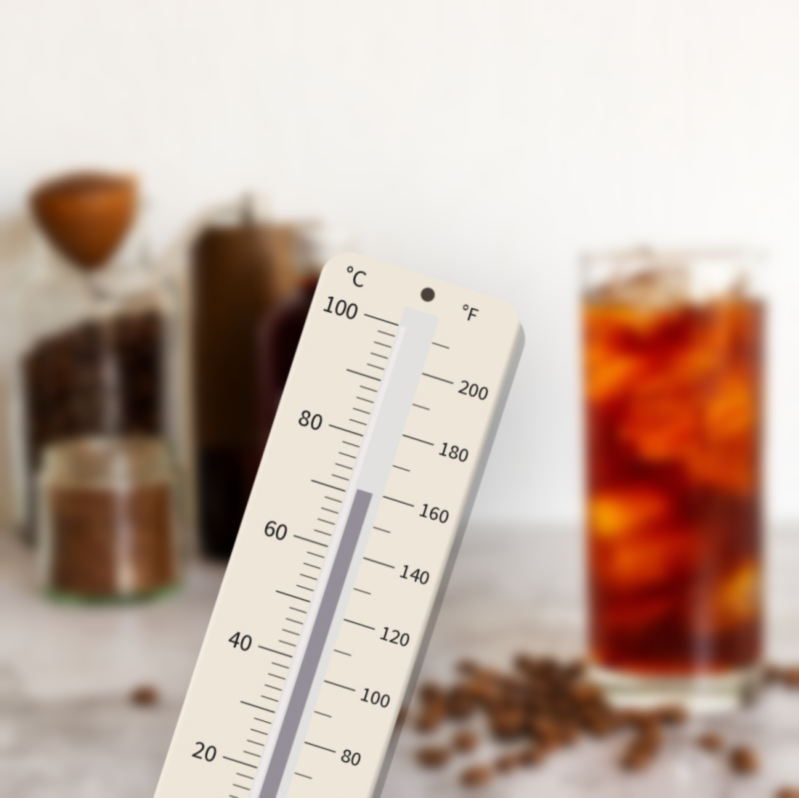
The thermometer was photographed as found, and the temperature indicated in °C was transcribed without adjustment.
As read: 71 °C
